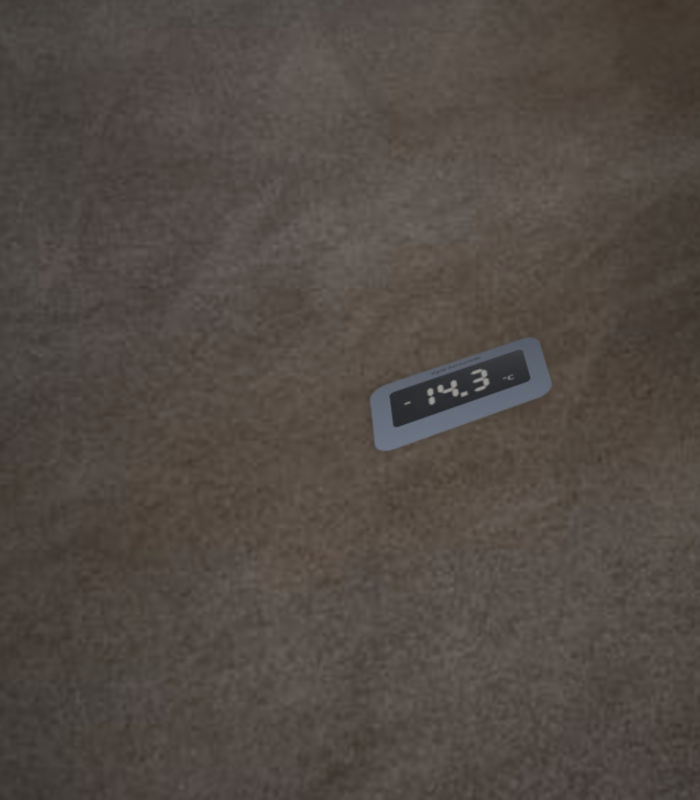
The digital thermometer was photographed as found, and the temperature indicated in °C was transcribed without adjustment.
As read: -14.3 °C
